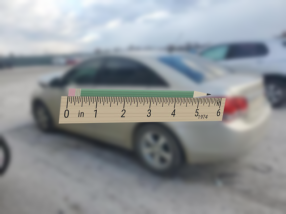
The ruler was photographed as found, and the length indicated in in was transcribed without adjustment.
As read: 5.5 in
